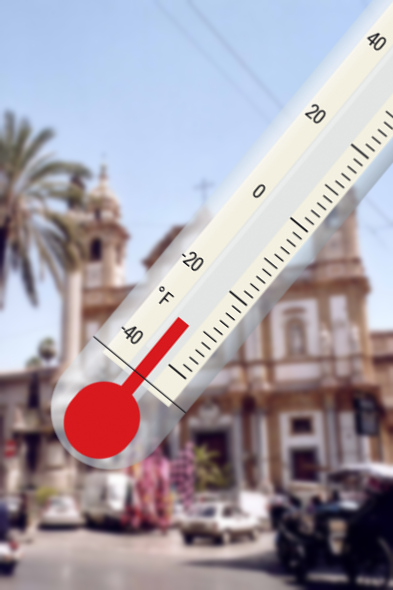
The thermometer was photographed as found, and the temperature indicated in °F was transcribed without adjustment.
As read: -31 °F
